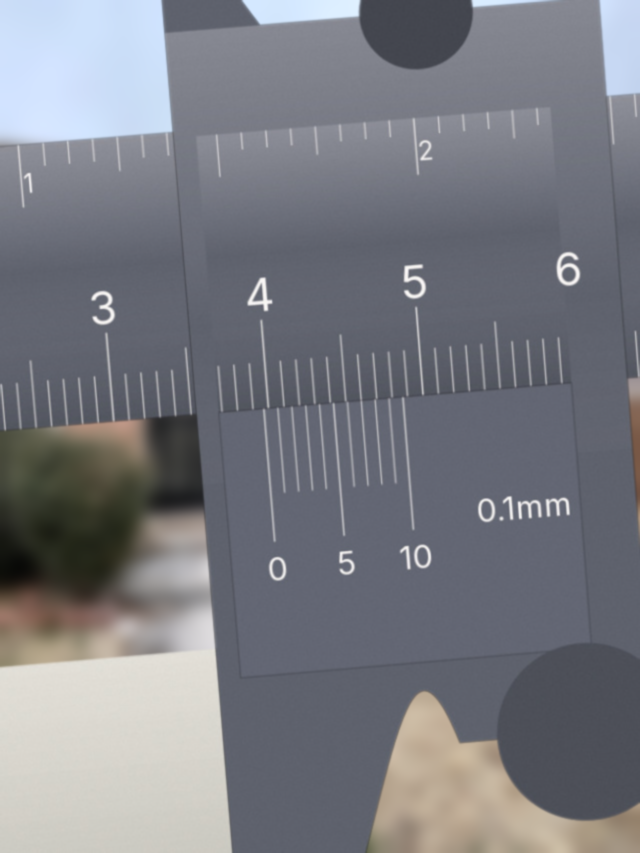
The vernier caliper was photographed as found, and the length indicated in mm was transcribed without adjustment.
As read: 39.7 mm
